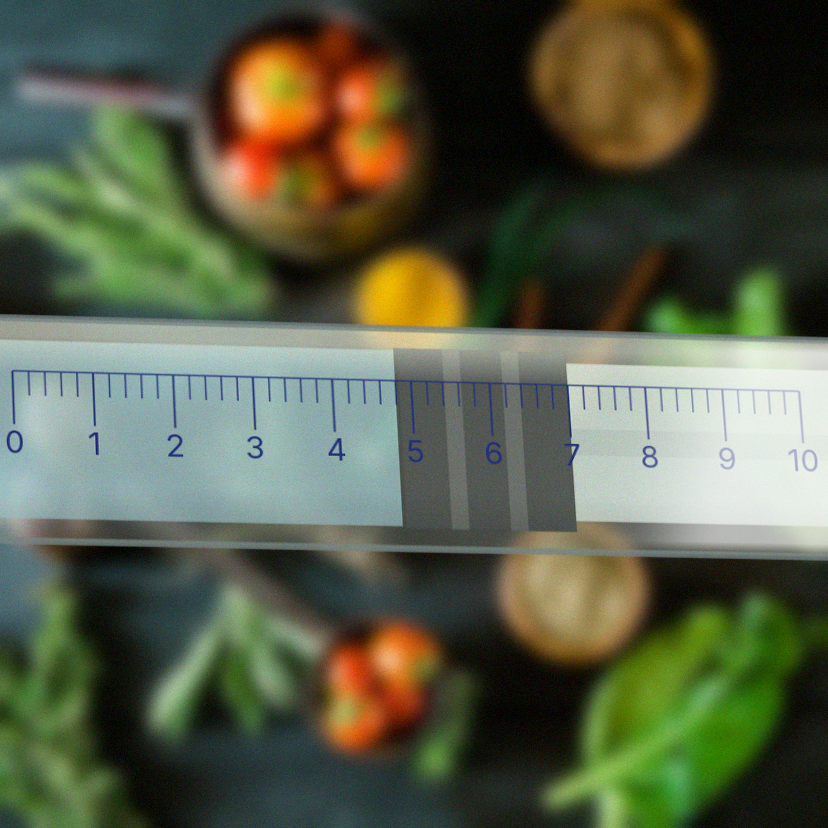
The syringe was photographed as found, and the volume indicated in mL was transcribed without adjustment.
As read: 4.8 mL
